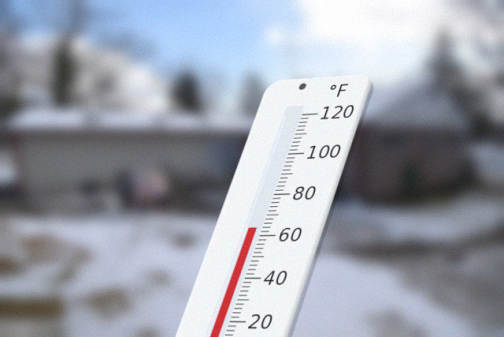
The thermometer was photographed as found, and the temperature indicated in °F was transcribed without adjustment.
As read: 64 °F
